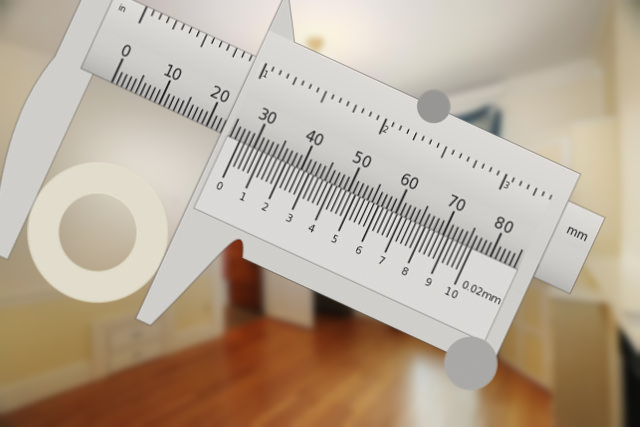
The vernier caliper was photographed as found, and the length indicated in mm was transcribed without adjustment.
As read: 27.0 mm
